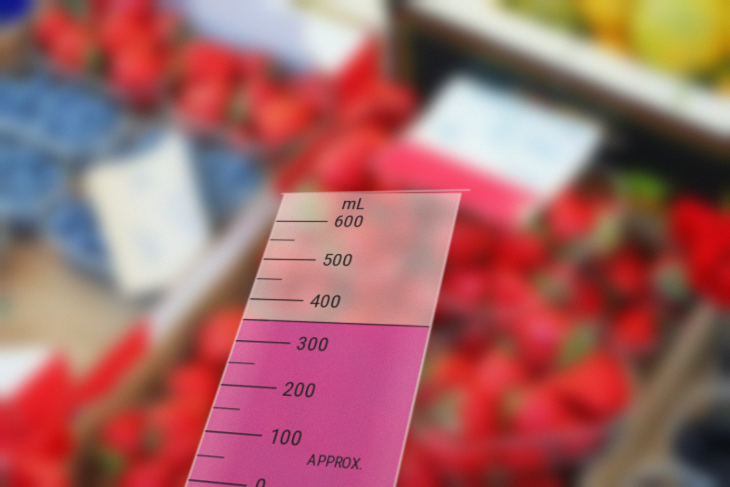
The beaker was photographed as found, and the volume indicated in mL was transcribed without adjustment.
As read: 350 mL
